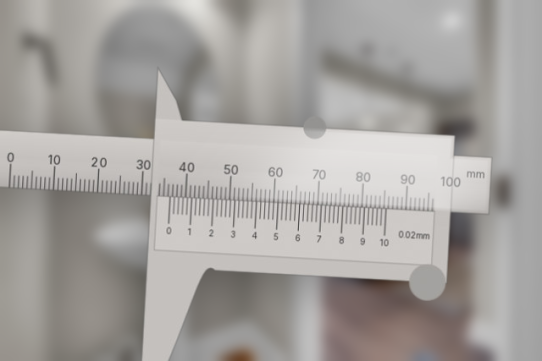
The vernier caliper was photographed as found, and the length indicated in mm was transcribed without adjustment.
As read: 36.5 mm
